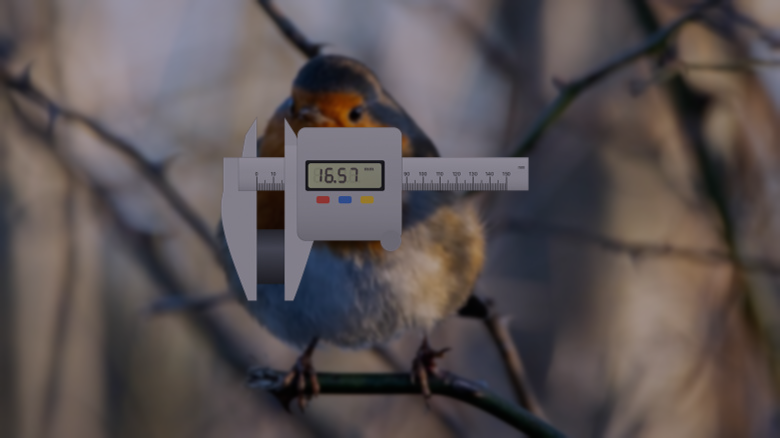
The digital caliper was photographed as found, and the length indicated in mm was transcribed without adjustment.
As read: 16.57 mm
